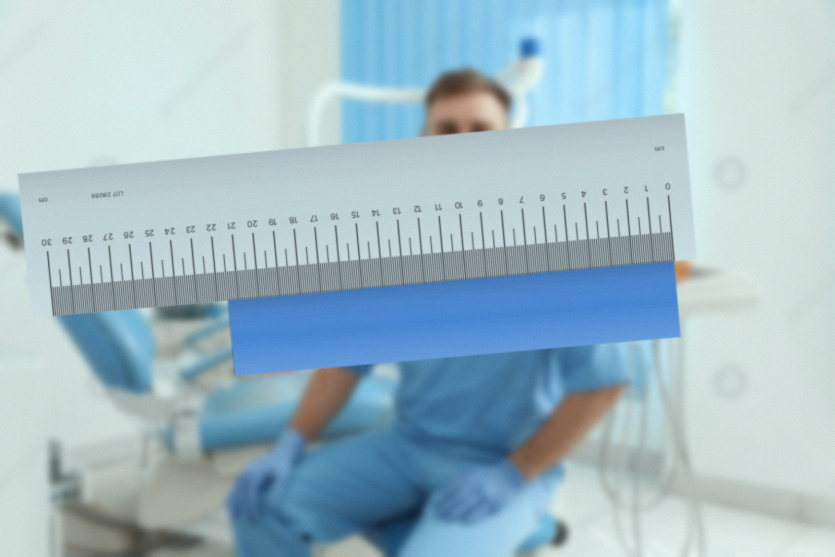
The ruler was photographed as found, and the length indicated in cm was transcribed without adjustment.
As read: 21.5 cm
